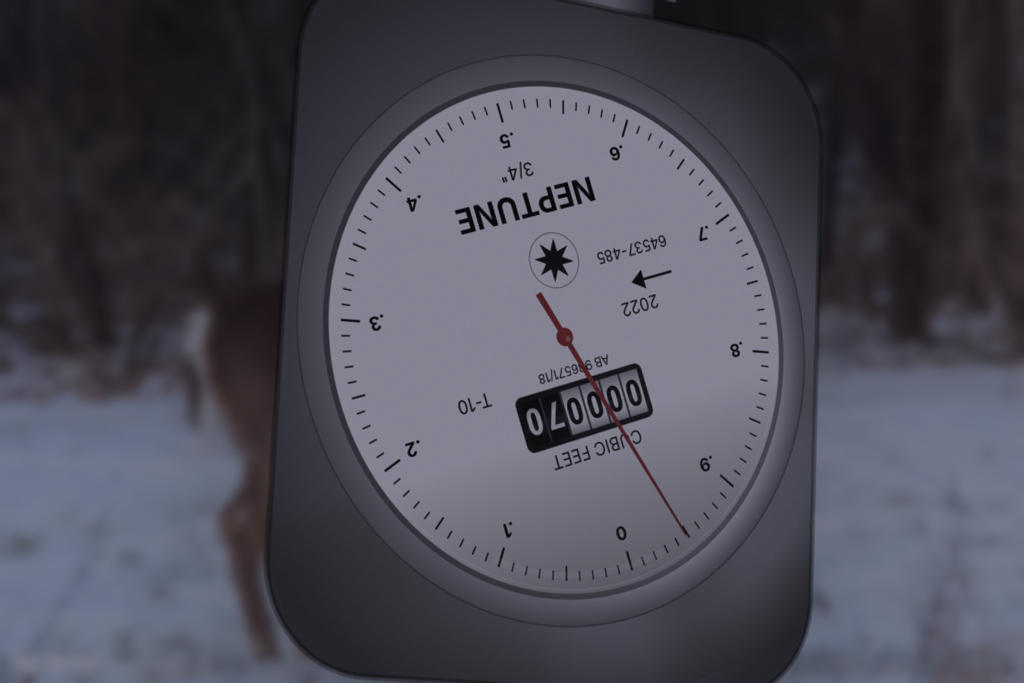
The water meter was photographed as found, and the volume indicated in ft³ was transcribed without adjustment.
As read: 69.95 ft³
